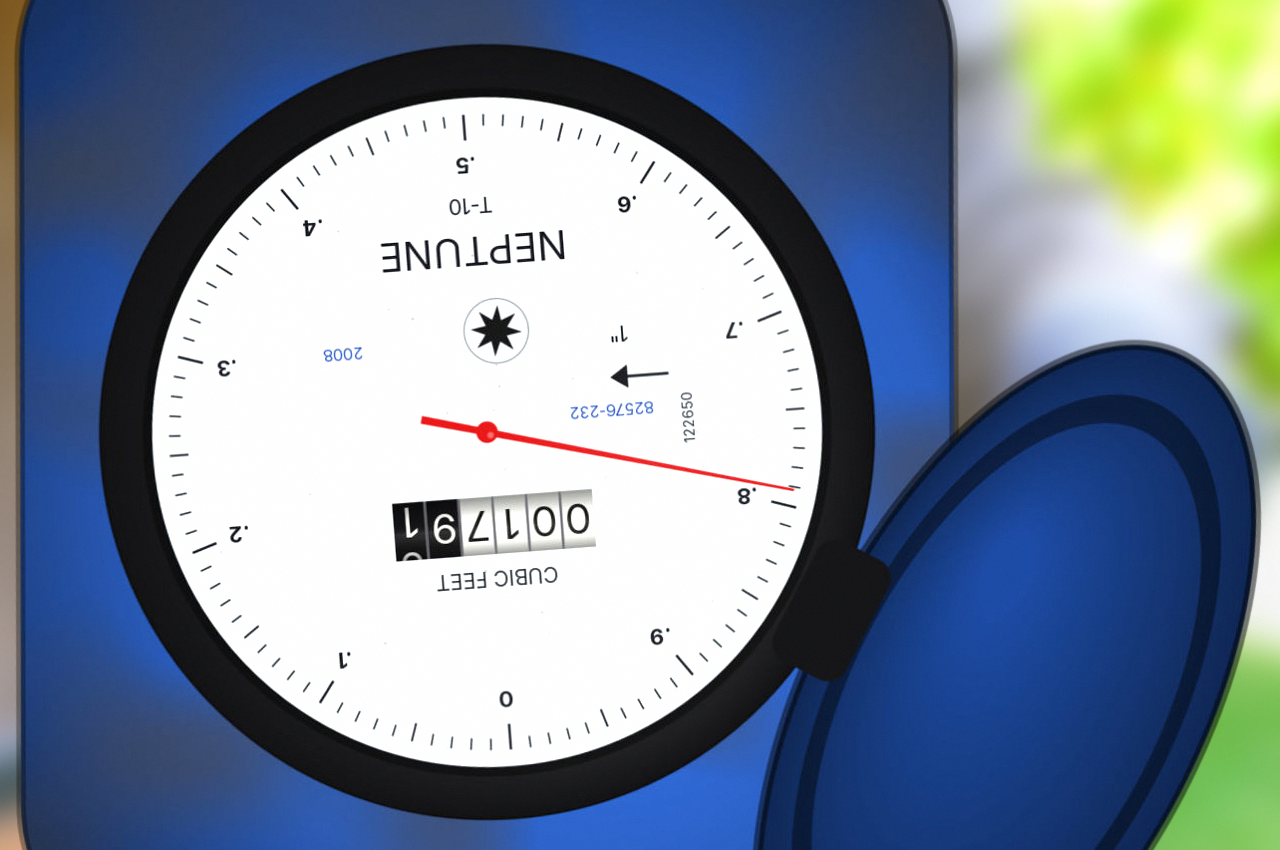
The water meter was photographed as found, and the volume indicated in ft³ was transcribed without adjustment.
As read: 1790.79 ft³
